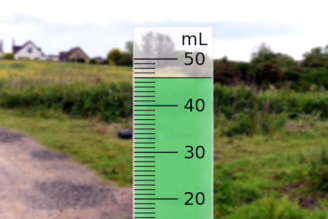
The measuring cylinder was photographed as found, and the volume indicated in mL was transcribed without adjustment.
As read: 46 mL
